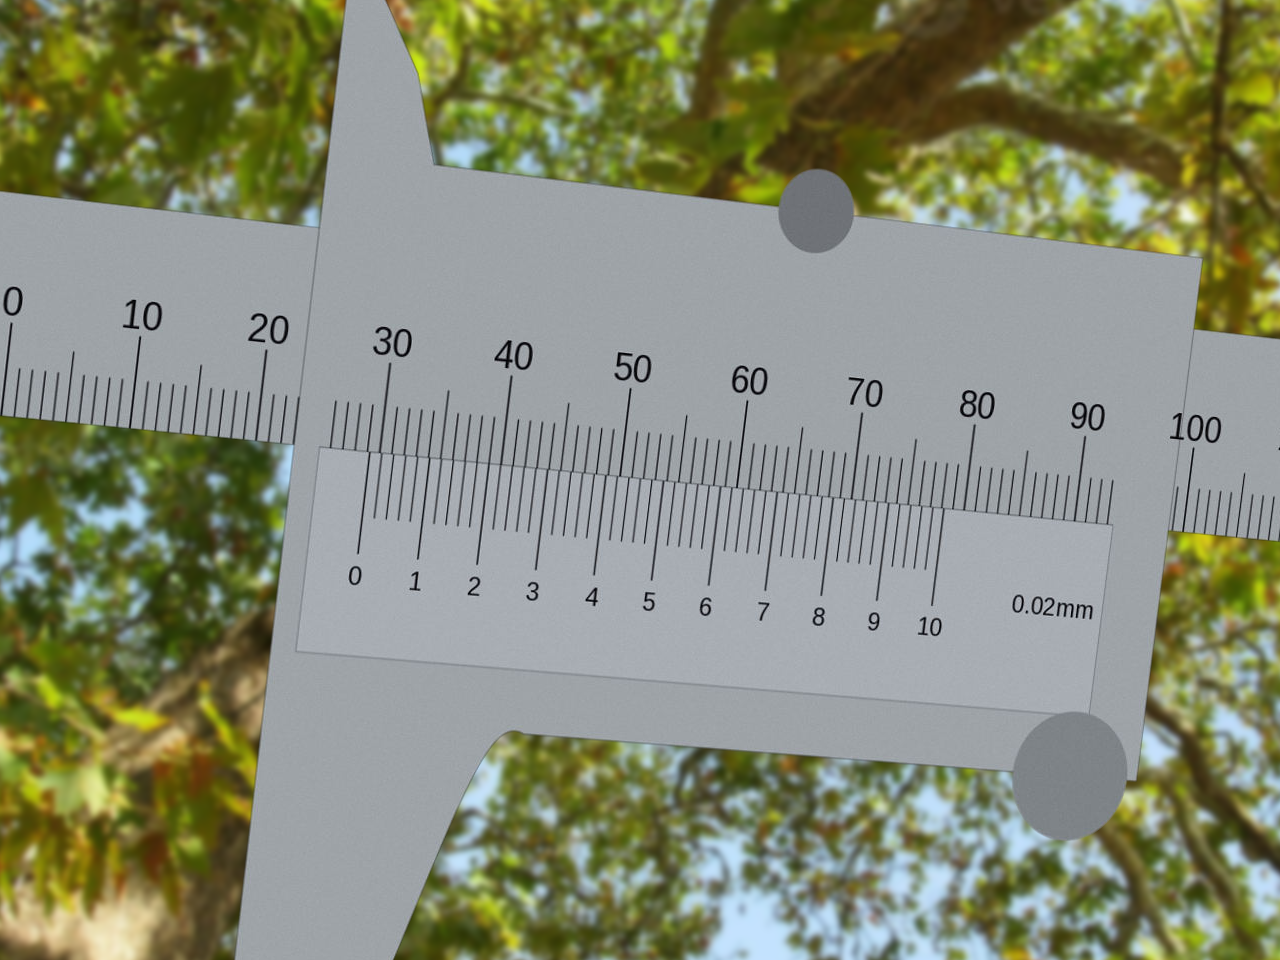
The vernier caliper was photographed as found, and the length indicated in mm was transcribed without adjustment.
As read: 29.2 mm
